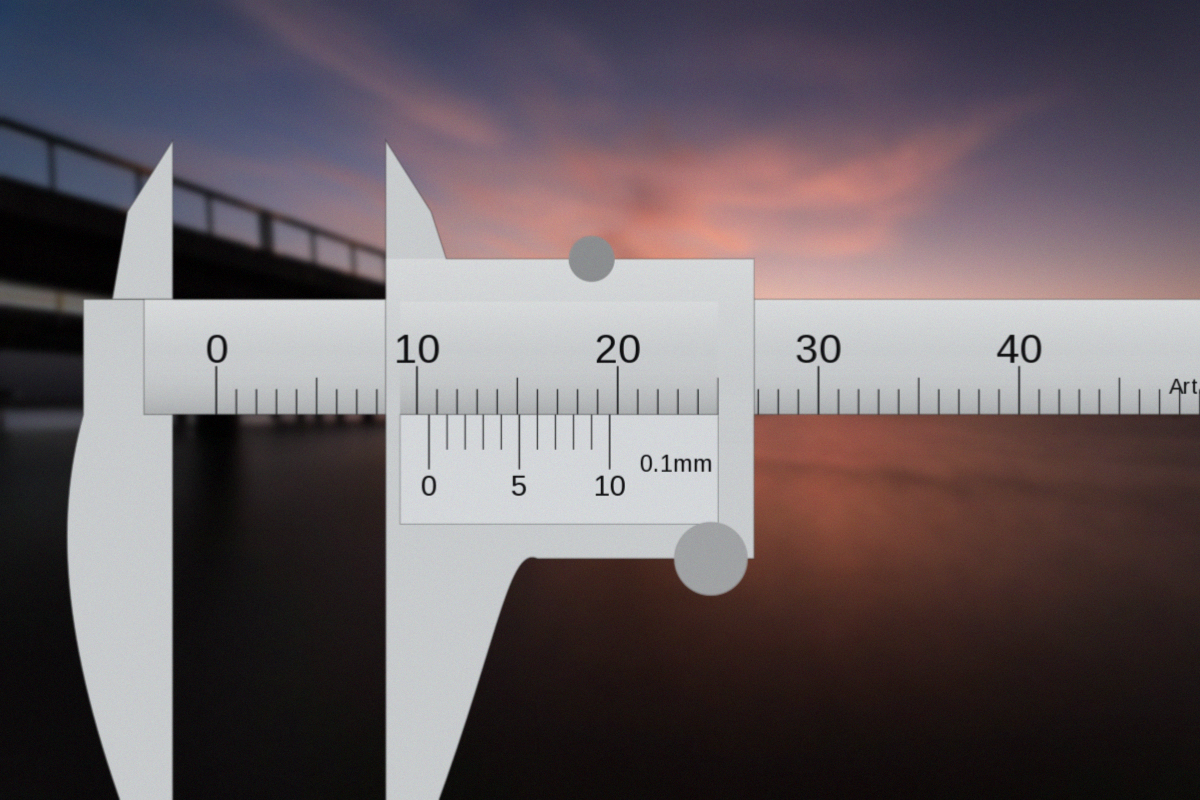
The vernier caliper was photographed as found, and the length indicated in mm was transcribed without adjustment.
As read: 10.6 mm
